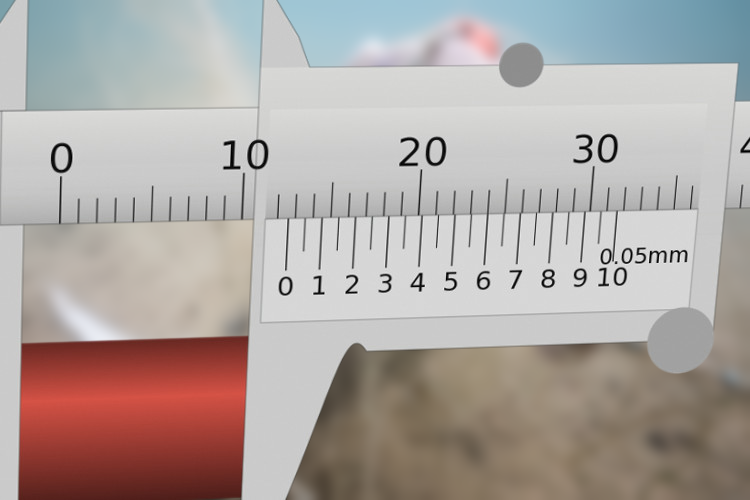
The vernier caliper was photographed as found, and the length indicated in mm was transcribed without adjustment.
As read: 12.6 mm
